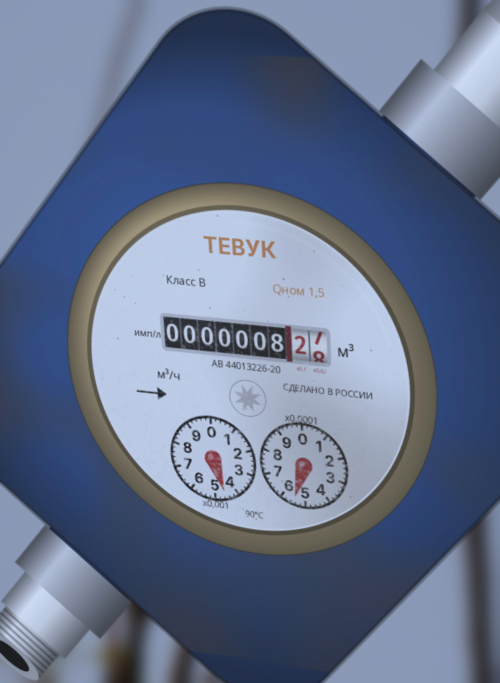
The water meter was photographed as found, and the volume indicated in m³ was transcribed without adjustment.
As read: 8.2745 m³
